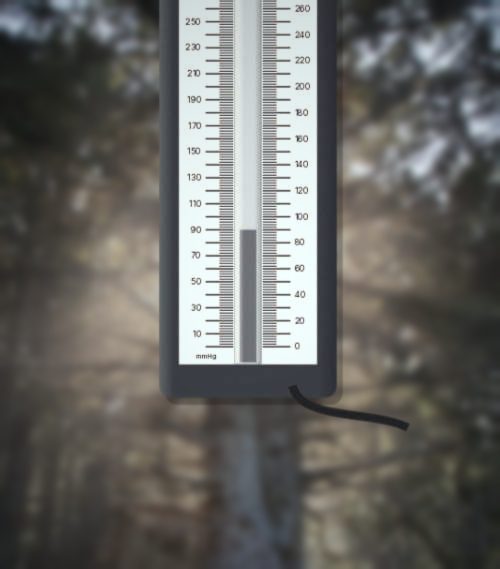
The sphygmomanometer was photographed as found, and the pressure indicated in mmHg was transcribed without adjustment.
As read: 90 mmHg
